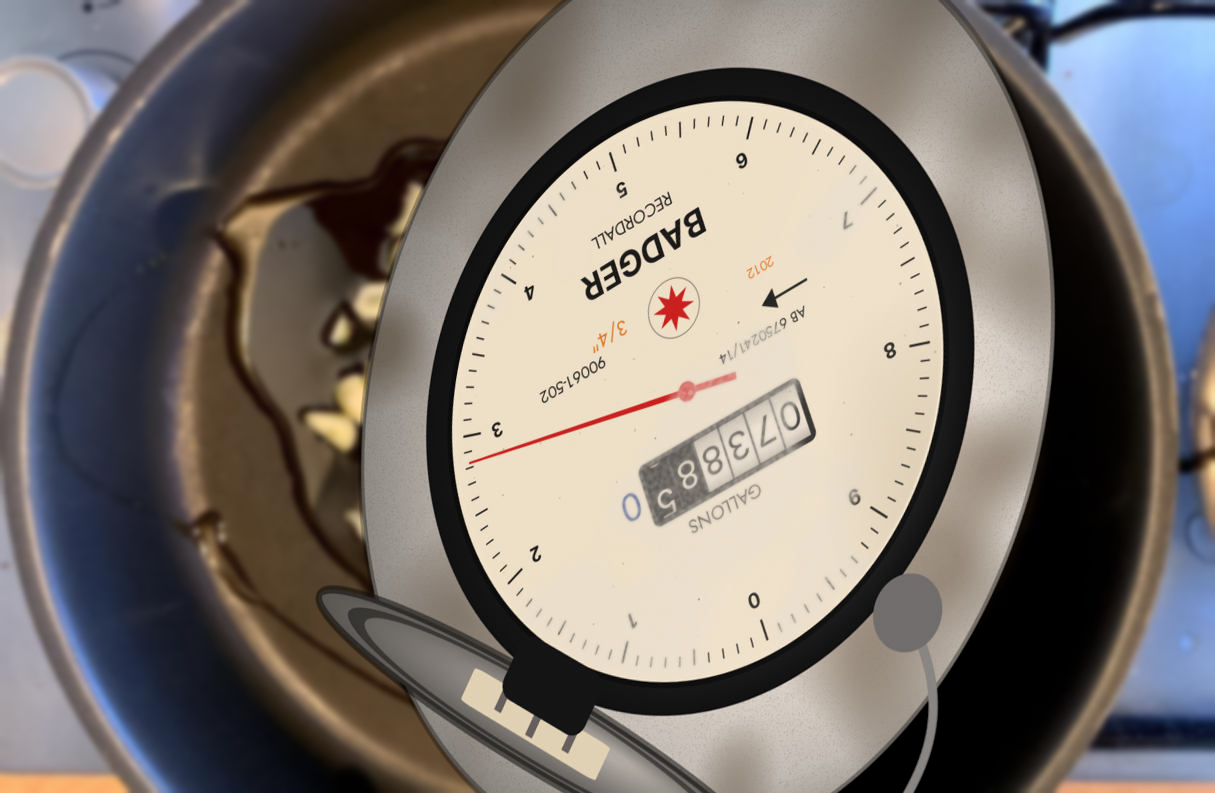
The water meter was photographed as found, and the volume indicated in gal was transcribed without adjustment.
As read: 738852.8 gal
